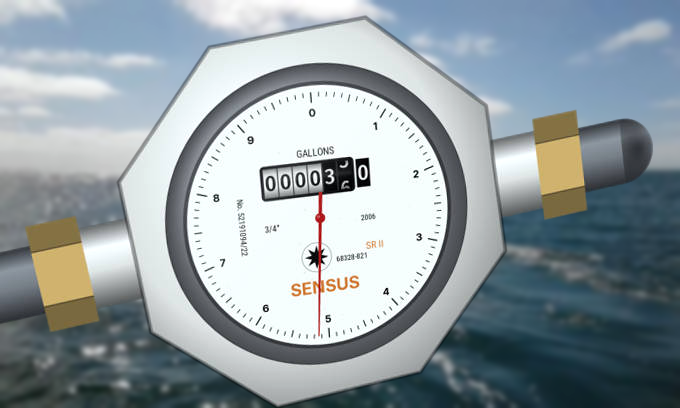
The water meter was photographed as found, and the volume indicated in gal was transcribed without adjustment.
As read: 355.1 gal
